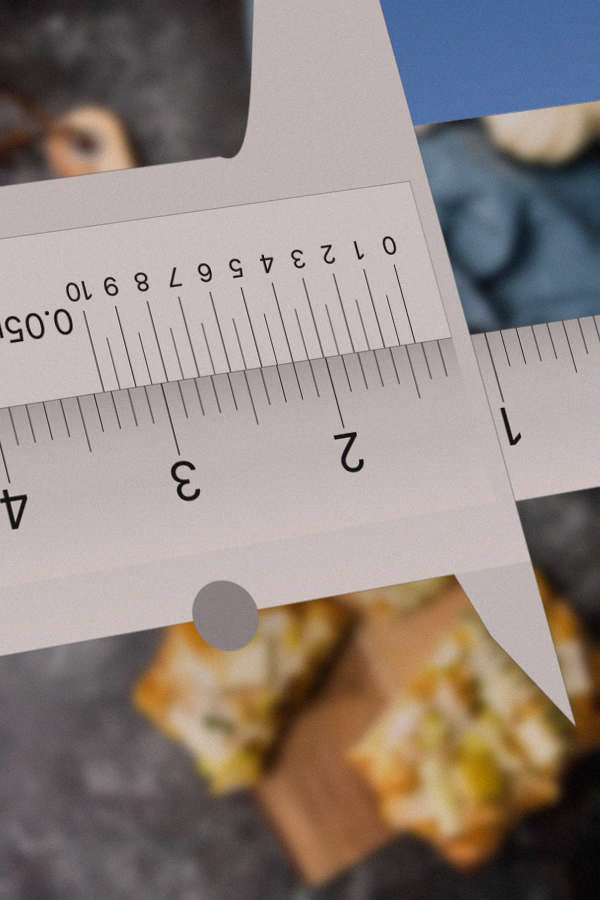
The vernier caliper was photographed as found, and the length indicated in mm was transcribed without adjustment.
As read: 14.4 mm
